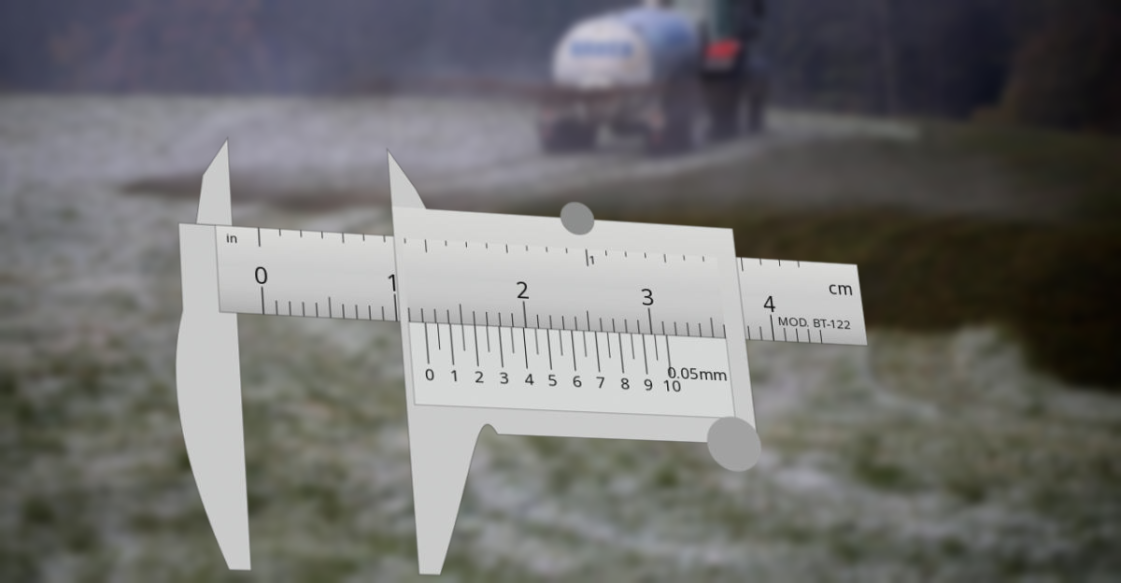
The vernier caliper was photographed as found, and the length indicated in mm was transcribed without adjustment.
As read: 12.2 mm
